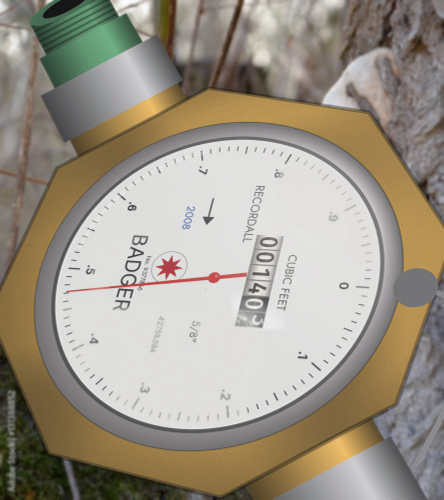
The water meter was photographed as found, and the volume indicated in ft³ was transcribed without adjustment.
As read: 1403.47 ft³
